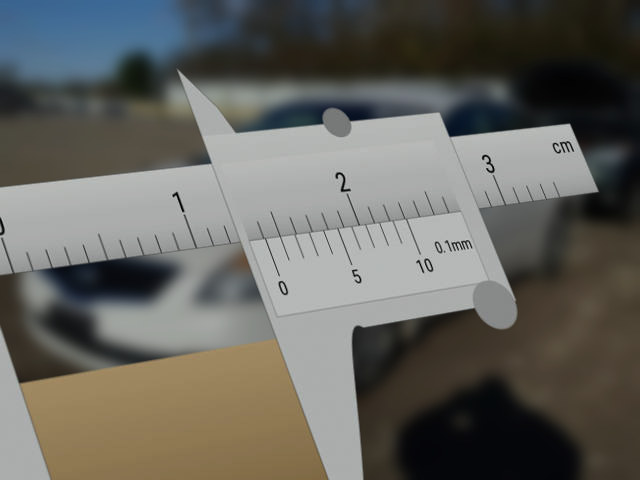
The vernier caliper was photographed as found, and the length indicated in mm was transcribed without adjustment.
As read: 14.1 mm
